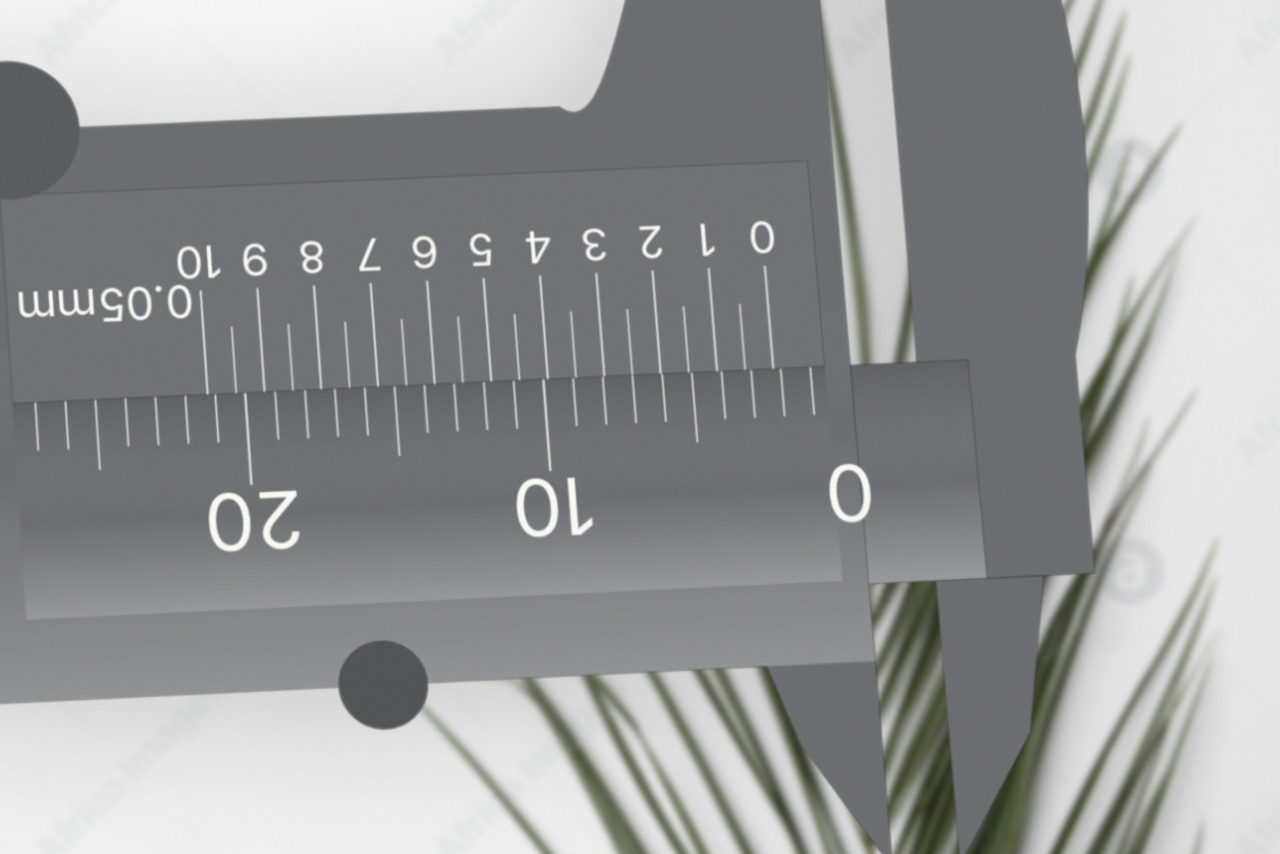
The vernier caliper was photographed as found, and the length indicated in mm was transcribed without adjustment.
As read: 2.25 mm
